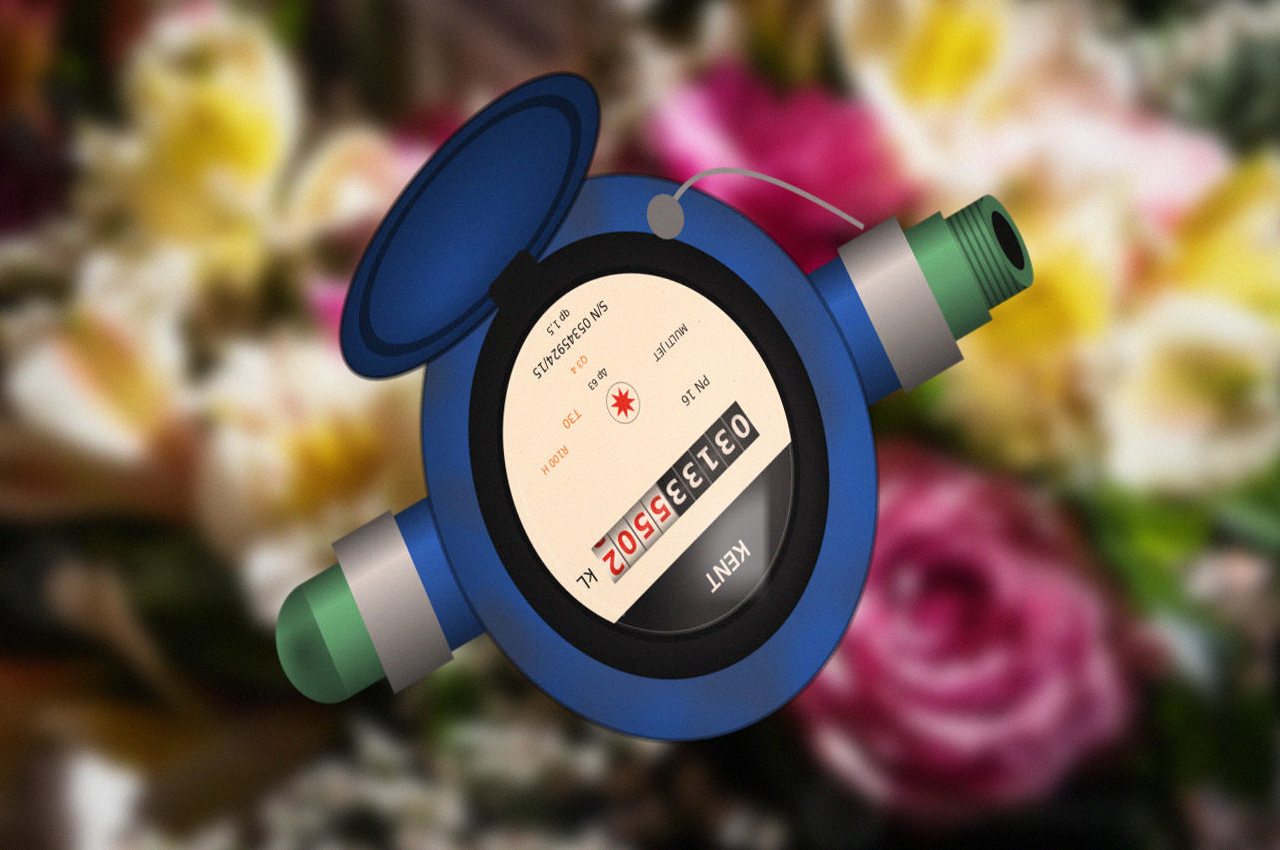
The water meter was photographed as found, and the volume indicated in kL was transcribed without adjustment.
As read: 3133.5502 kL
